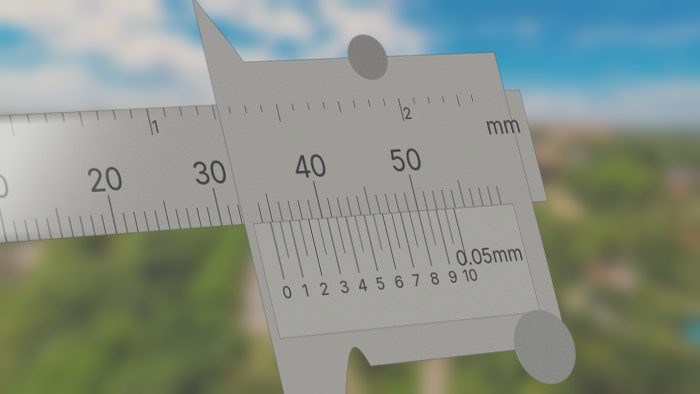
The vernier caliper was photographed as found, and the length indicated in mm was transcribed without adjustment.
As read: 34.8 mm
